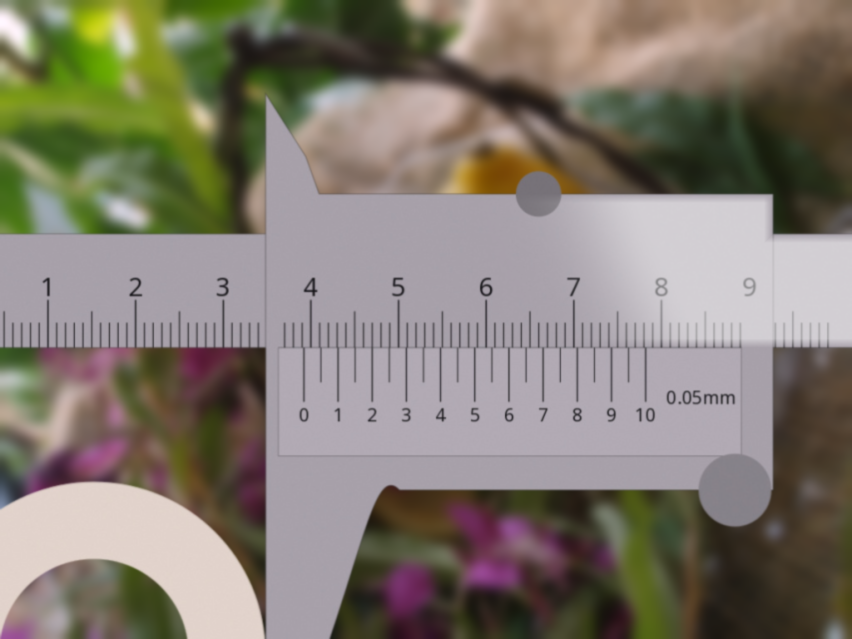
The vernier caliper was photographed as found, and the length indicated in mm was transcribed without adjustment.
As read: 39.2 mm
